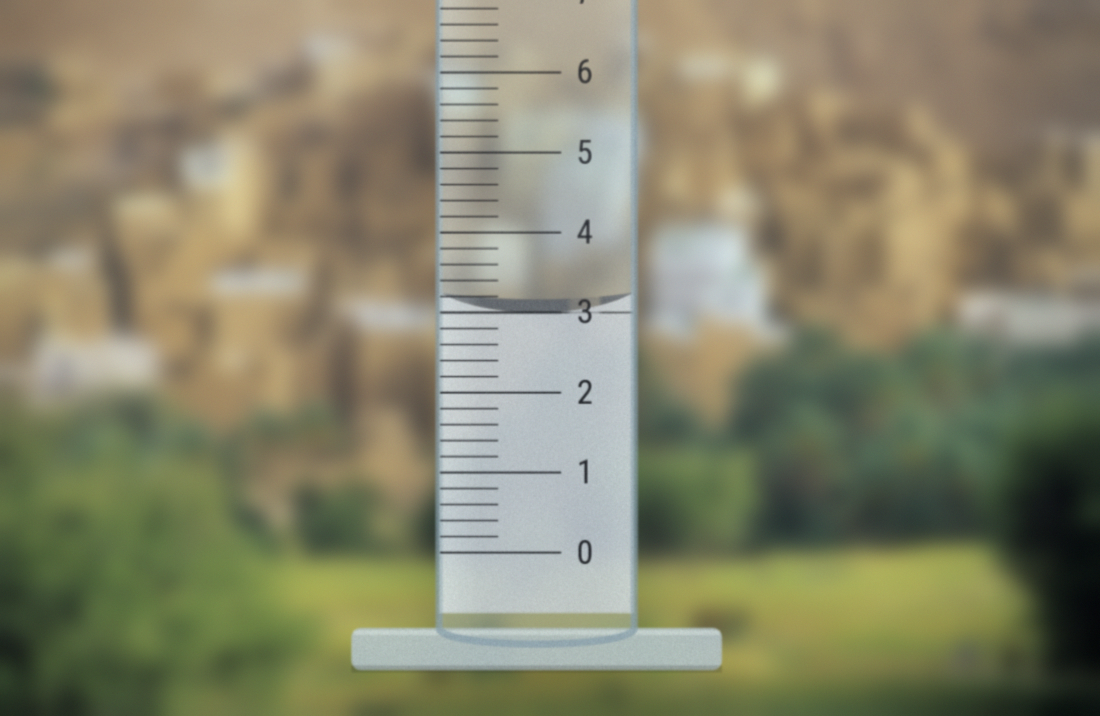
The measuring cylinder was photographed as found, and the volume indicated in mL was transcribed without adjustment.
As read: 3 mL
